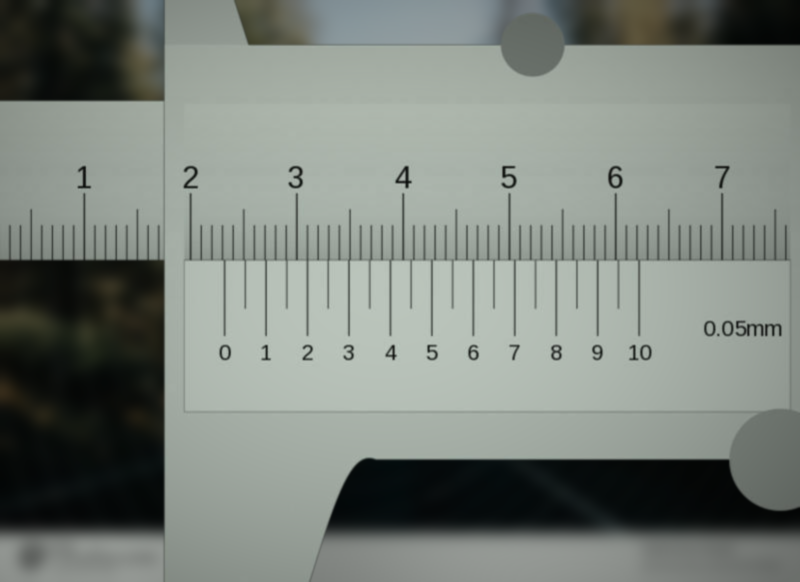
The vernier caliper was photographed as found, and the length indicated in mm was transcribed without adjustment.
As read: 23.2 mm
